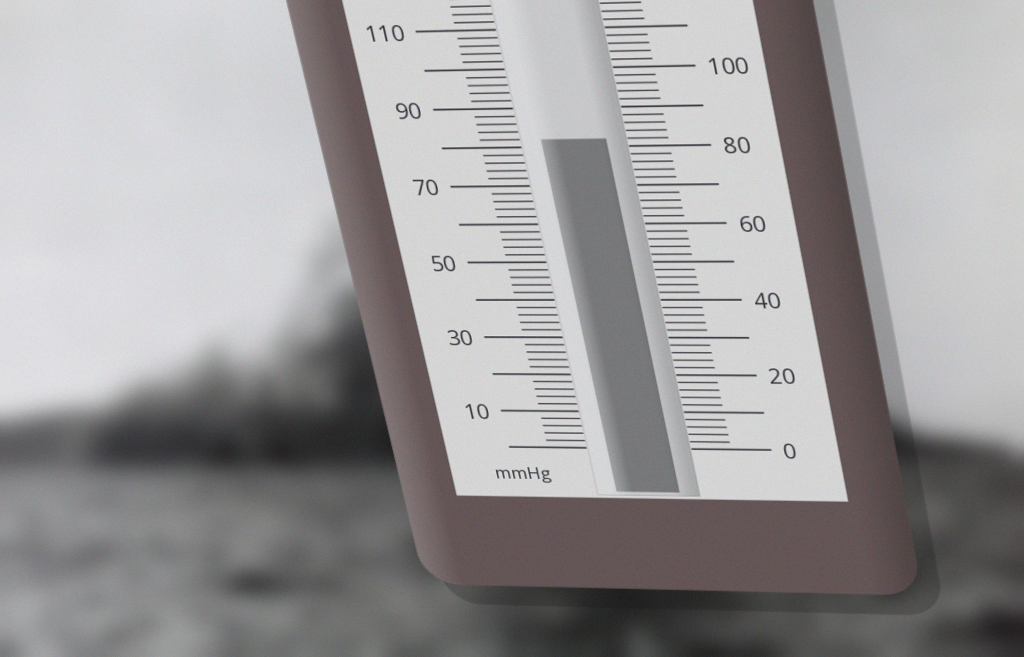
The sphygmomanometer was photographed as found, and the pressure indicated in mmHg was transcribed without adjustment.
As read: 82 mmHg
